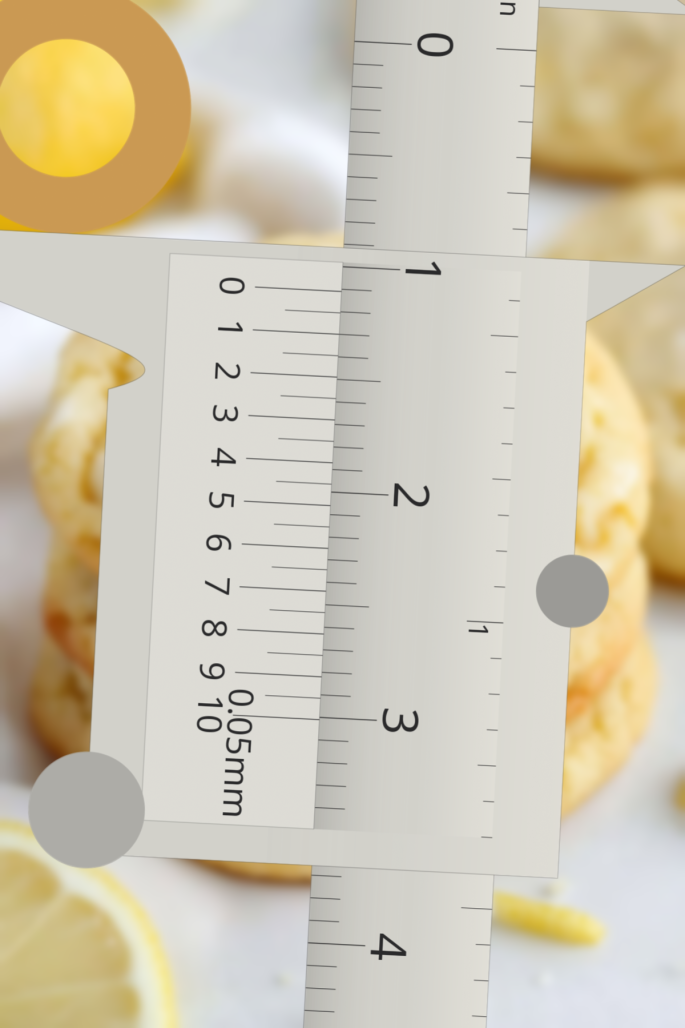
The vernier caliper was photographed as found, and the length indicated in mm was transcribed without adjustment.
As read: 11.10 mm
